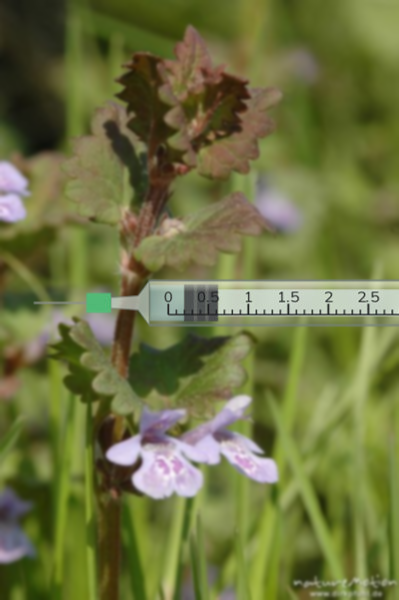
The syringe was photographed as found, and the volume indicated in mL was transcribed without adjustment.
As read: 0.2 mL
